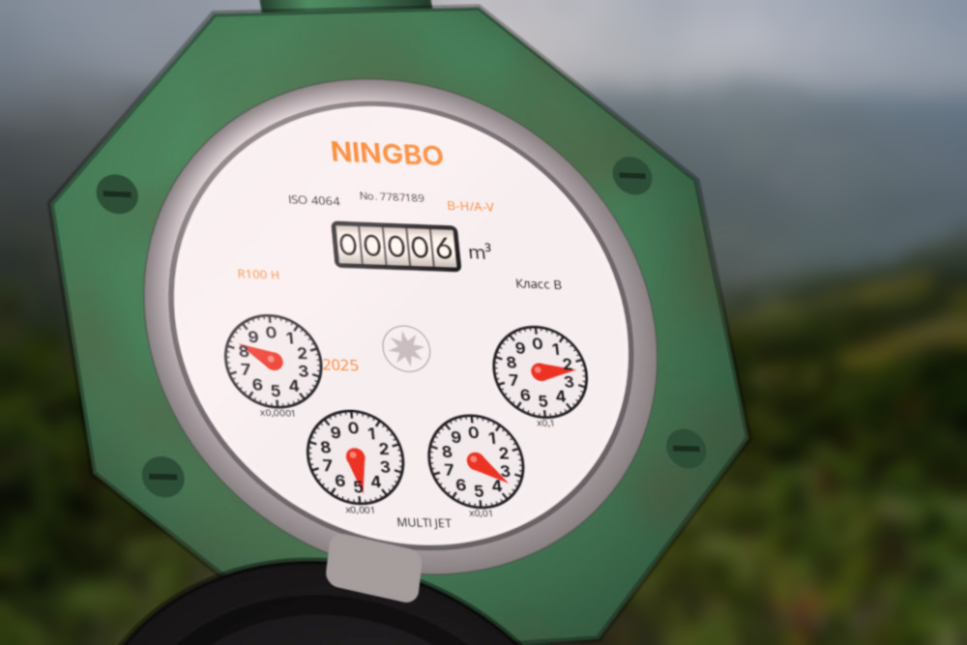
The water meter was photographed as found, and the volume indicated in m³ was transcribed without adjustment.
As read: 6.2348 m³
